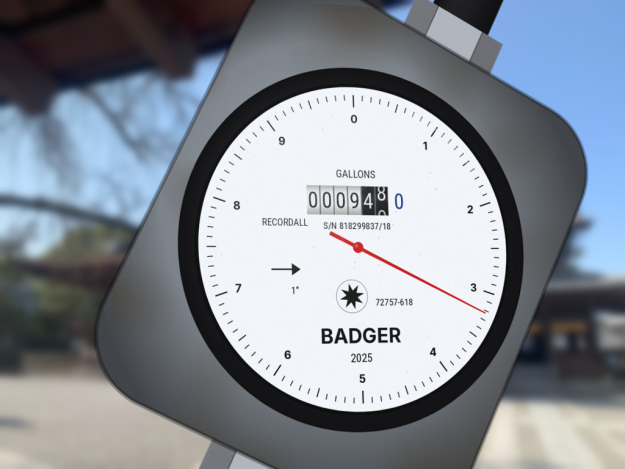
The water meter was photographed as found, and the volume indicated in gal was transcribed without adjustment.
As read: 9483.2 gal
